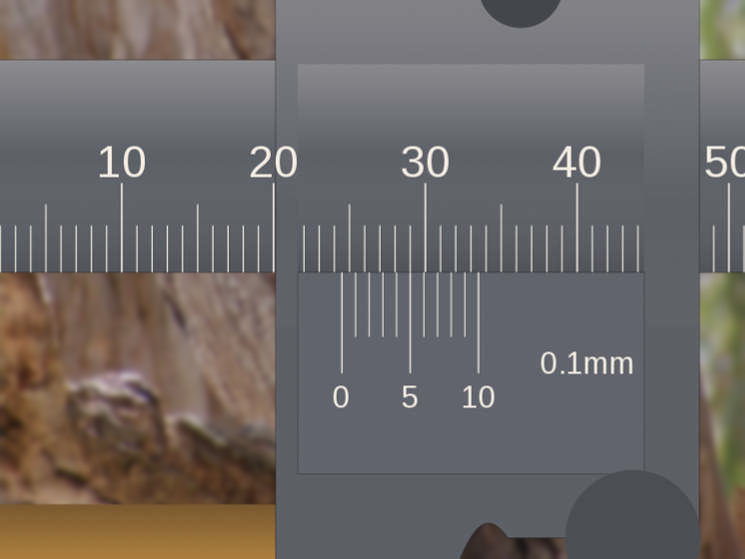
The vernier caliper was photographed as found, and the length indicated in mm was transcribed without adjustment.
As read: 24.5 mm
